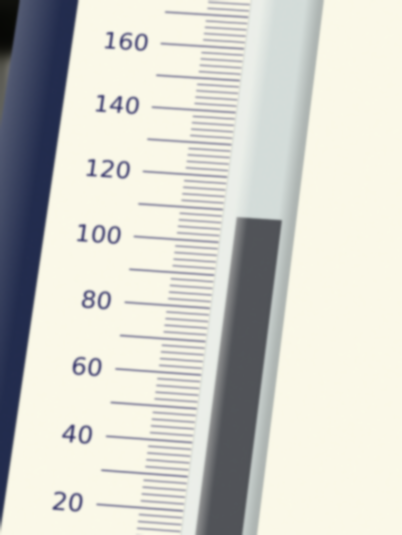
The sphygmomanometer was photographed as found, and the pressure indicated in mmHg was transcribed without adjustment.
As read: 108 mmHg
